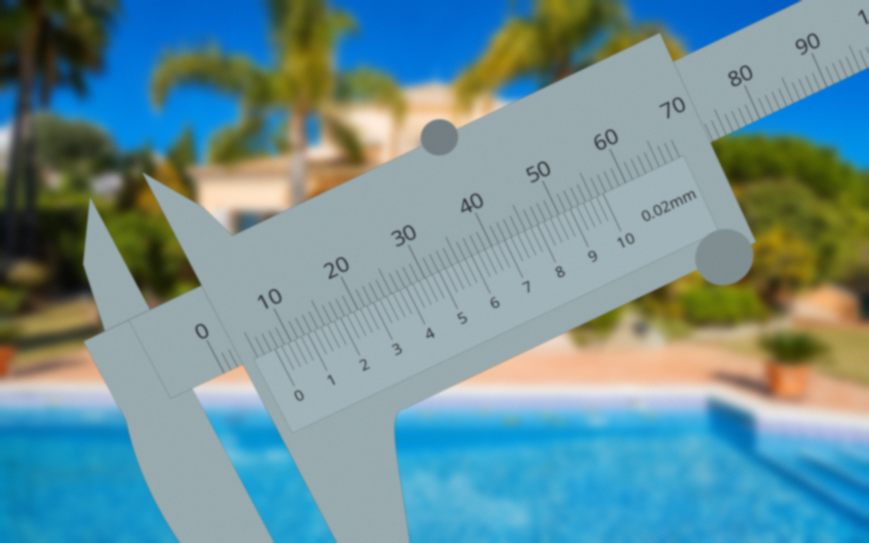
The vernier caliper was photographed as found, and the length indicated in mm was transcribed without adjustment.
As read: 7.6 mm
